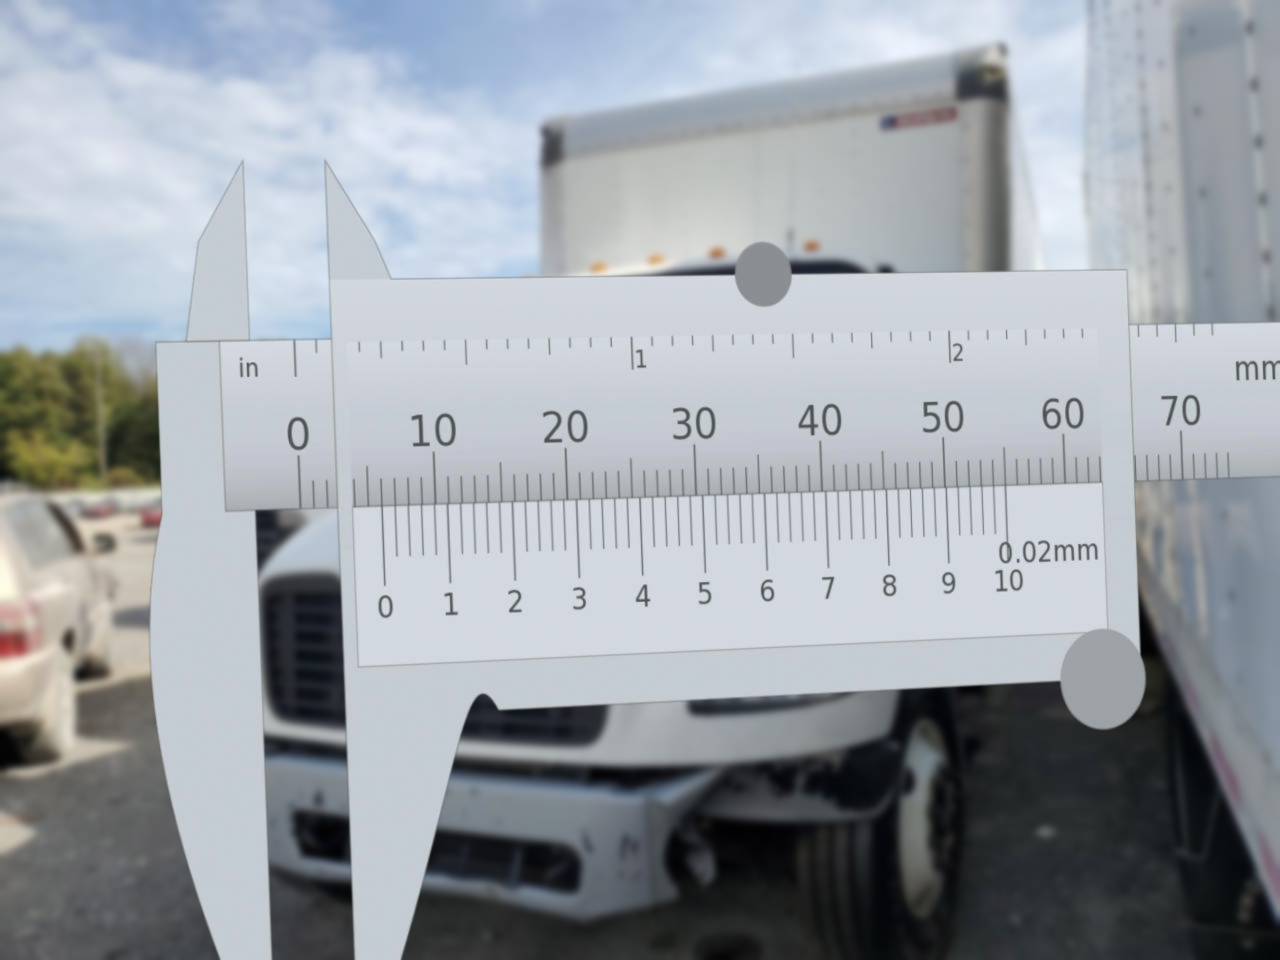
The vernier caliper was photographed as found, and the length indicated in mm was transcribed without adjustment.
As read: 6.0 mm
